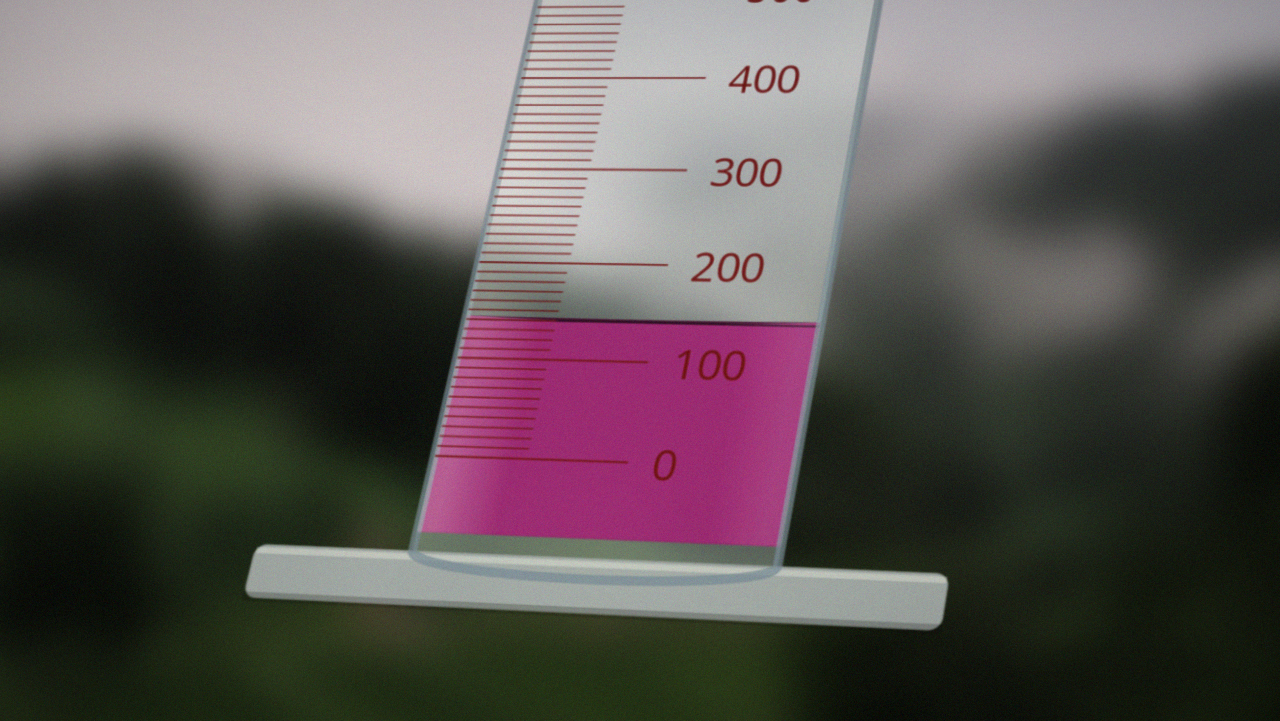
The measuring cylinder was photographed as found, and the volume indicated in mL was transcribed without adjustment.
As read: 140 mL
